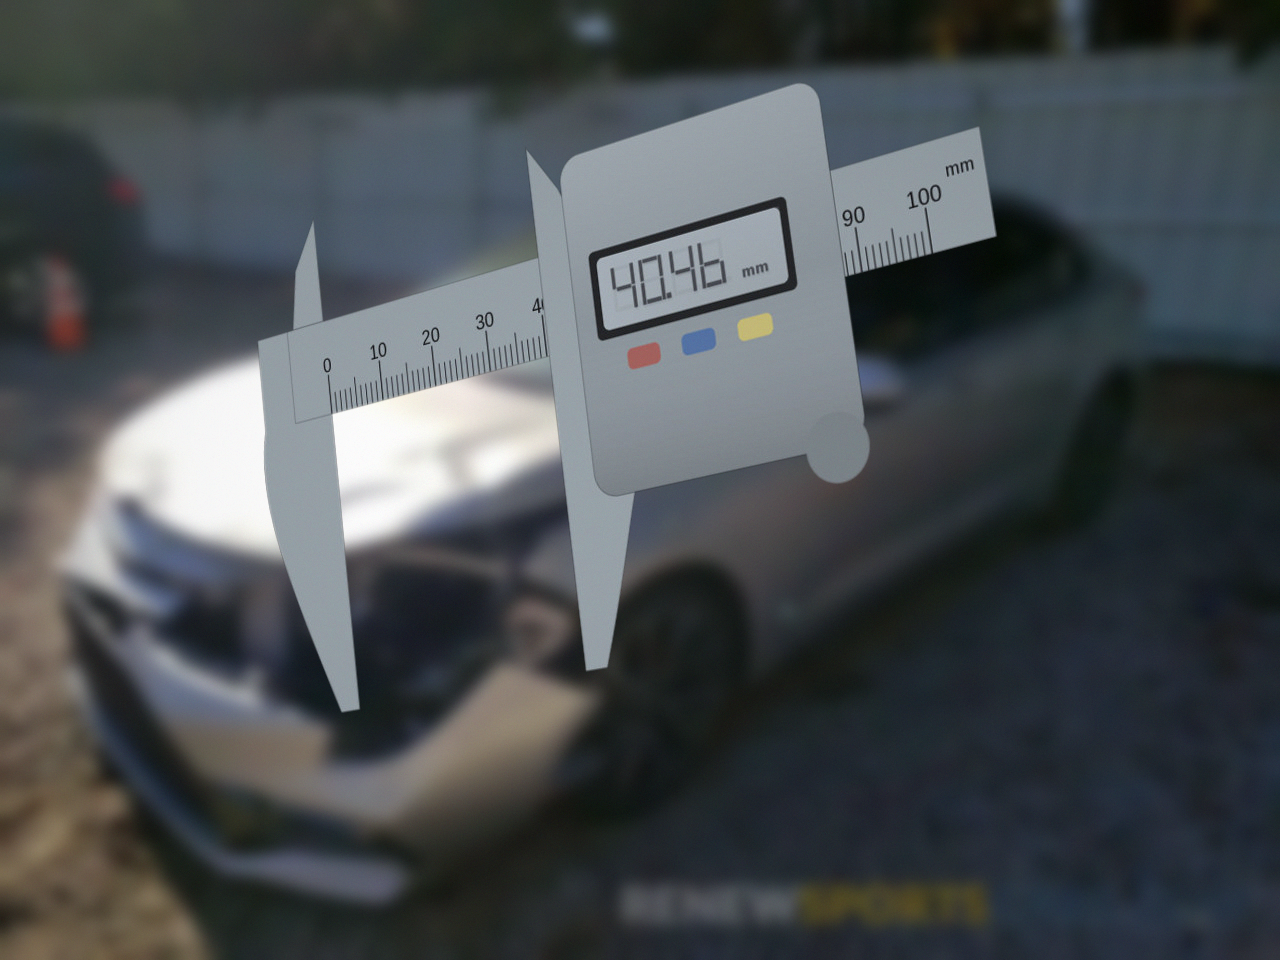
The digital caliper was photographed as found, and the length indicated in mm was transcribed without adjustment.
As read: 40.46 mm
